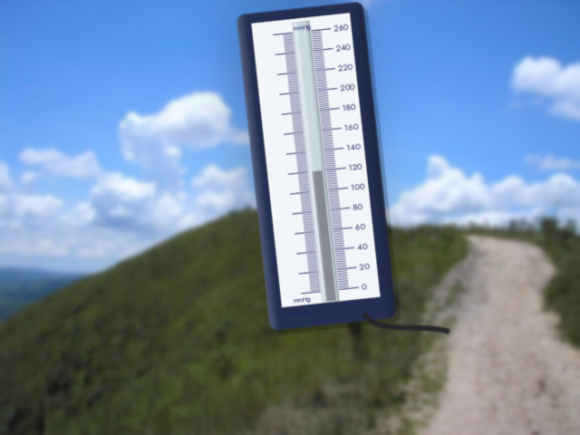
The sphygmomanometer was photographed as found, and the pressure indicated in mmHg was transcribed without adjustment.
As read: 120 mmHg
